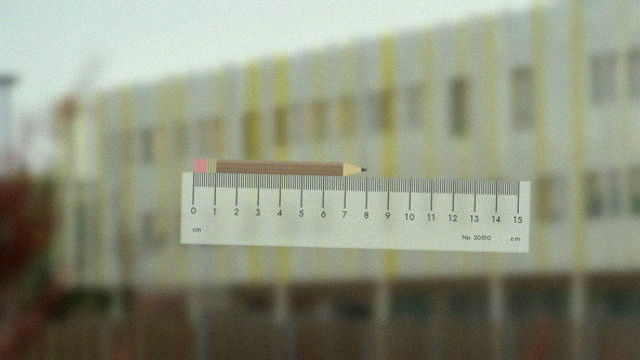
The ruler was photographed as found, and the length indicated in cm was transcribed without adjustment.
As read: 8 cm
